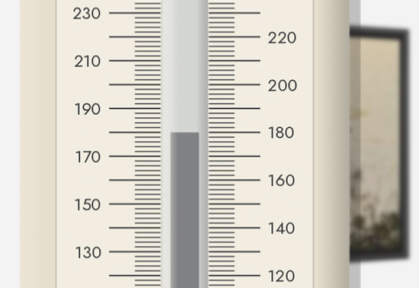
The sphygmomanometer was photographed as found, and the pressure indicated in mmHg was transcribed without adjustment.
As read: 180 mmHg
